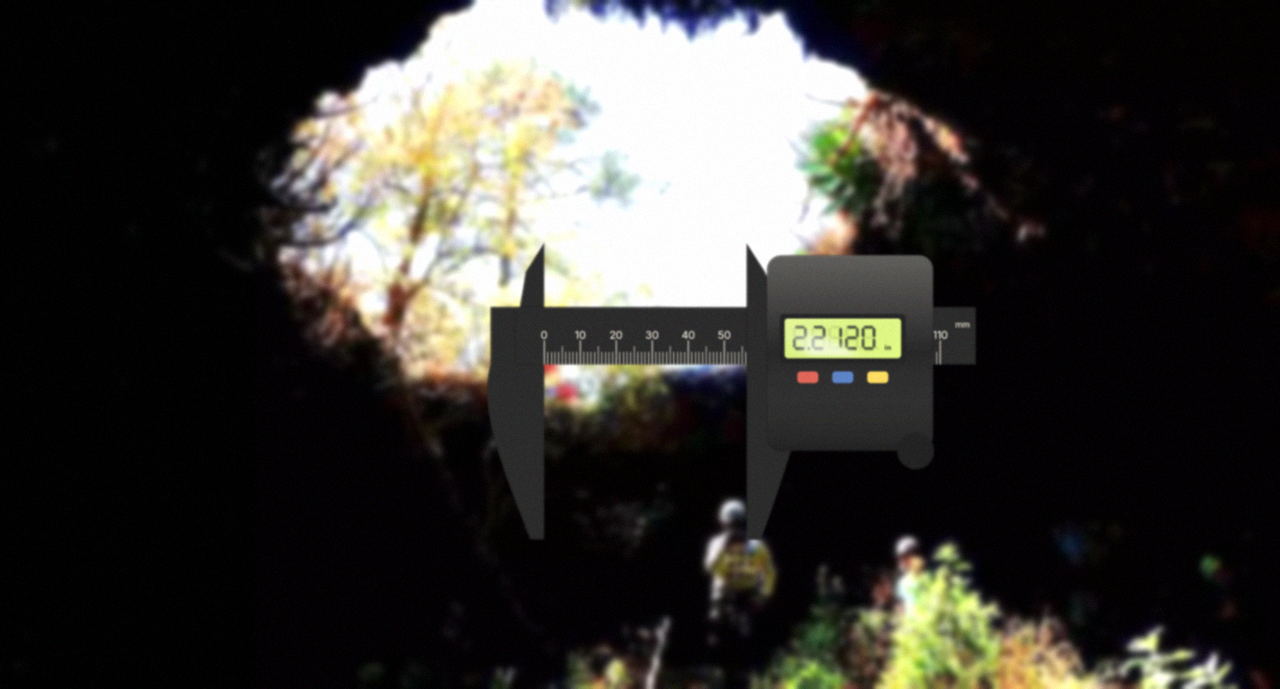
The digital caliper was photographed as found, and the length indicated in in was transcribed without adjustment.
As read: 2.2120 in
